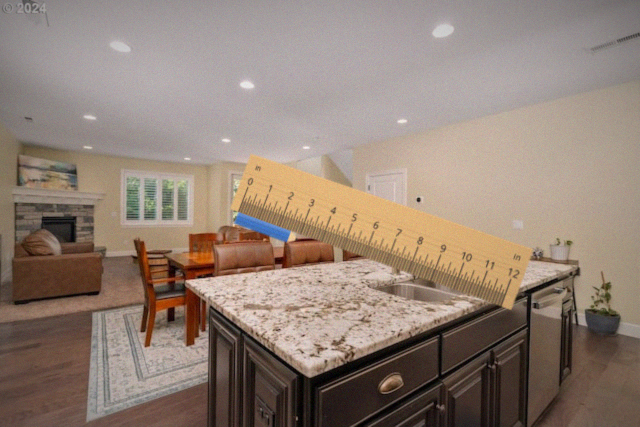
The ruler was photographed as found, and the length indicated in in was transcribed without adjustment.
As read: 3 in
